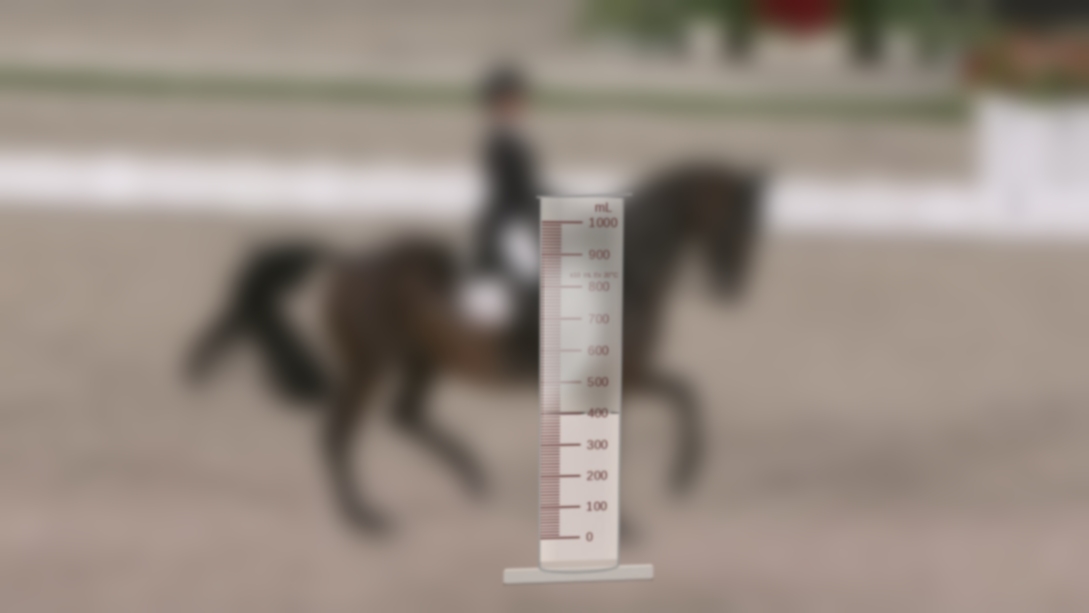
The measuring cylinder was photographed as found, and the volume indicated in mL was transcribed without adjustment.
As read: 400 mL
